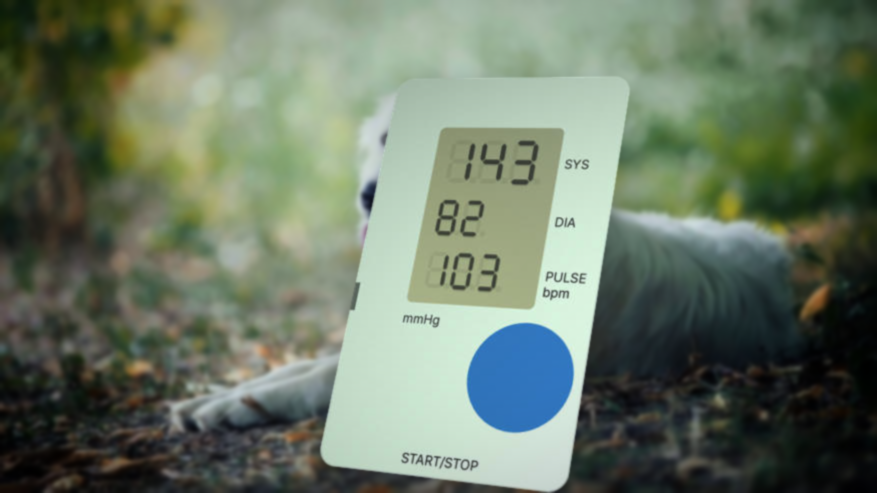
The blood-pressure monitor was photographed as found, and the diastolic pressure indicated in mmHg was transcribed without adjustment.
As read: 82 mmHg
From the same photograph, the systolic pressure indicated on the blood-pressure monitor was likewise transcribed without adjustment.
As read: 143 mmHg
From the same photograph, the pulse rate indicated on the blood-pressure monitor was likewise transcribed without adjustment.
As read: 103 bpm
